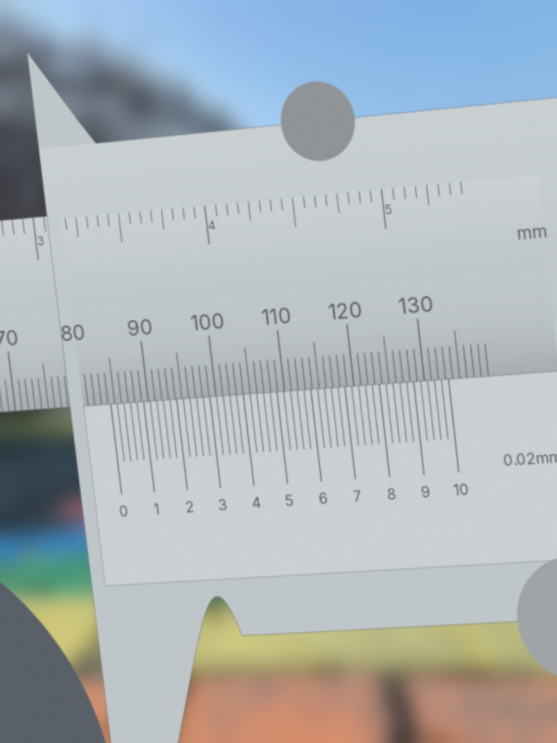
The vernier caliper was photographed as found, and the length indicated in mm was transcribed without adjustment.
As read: 84.4 mm
